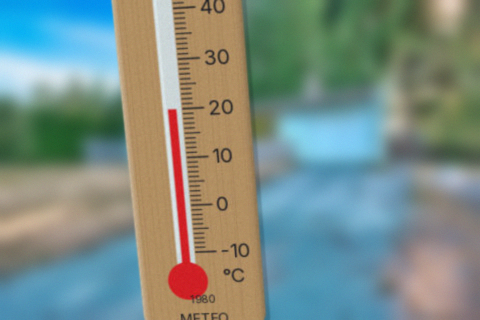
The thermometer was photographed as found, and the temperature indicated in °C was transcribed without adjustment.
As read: 20 °C
